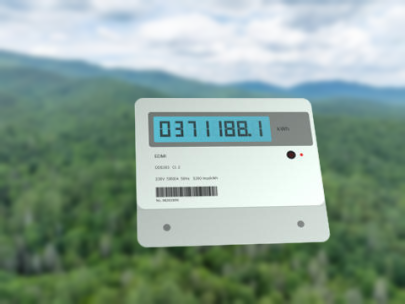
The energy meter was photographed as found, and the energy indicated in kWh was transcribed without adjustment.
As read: 371188.1 kWh
